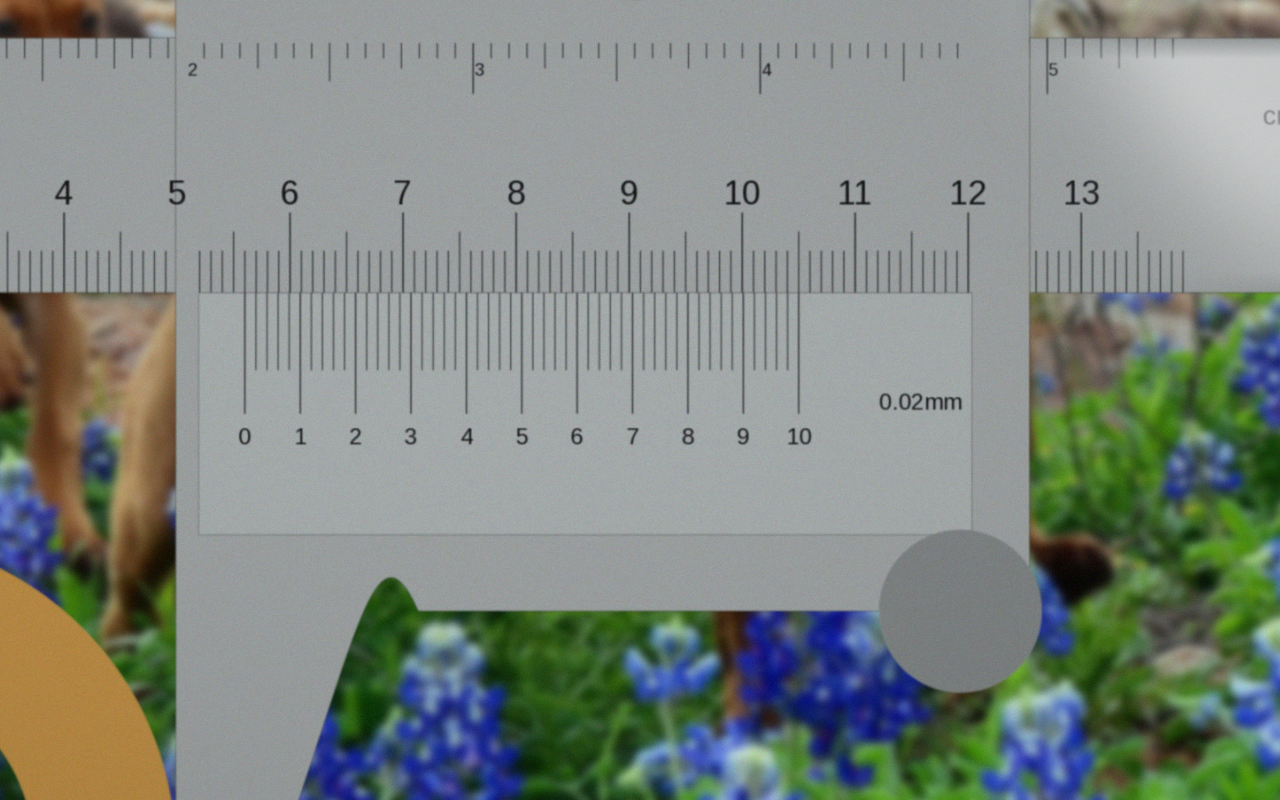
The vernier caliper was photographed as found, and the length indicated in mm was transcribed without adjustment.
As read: 56.0 mm
